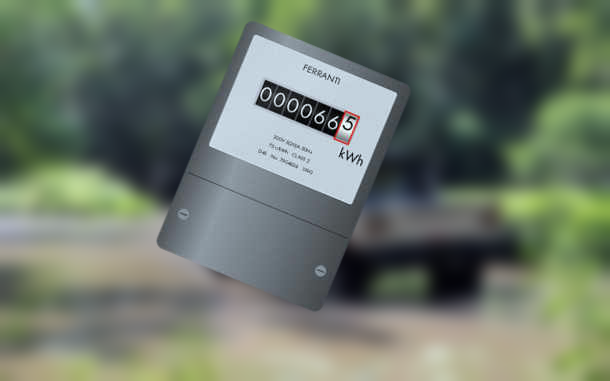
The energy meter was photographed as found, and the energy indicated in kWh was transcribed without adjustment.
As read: 66.5 kWh
